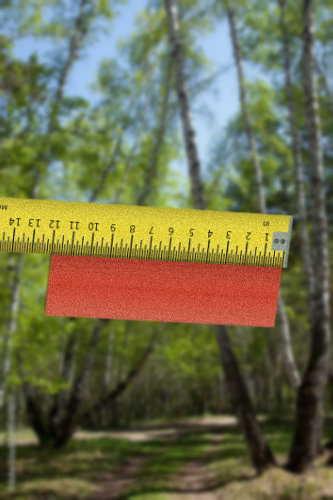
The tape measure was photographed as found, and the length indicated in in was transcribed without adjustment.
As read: 12 in
